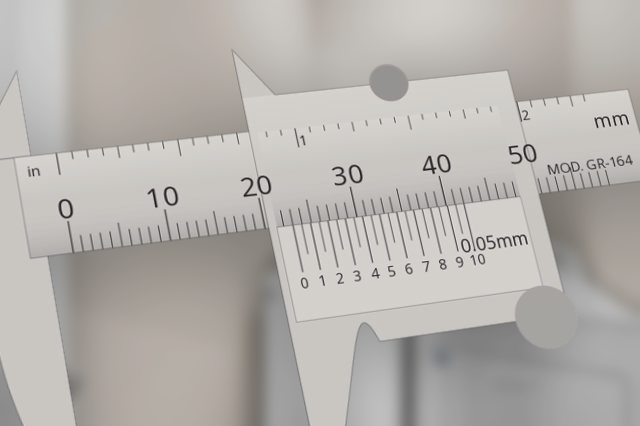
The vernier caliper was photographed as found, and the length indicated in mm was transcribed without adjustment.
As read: 23.0 mm
